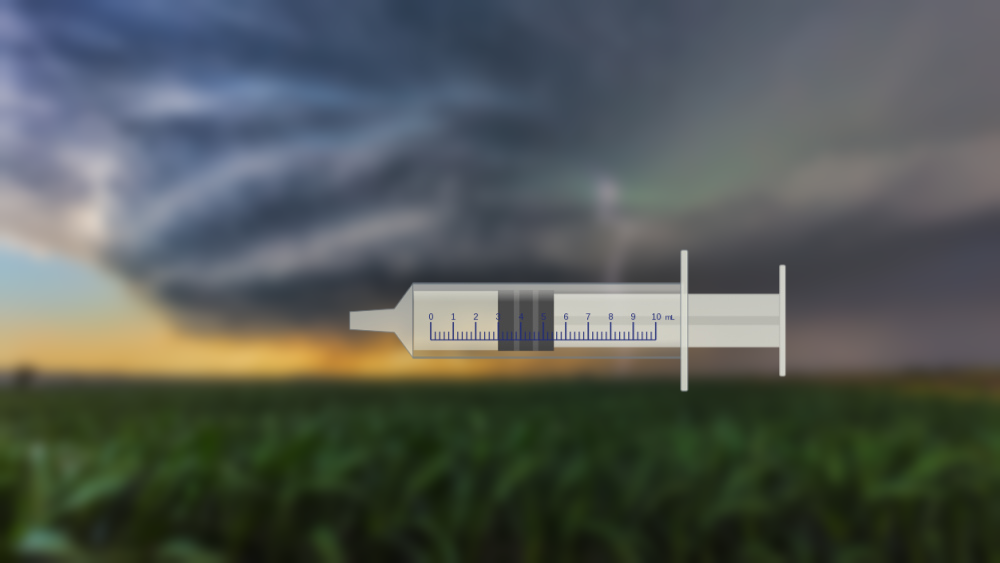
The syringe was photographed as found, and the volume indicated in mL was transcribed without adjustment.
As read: 3 mL
